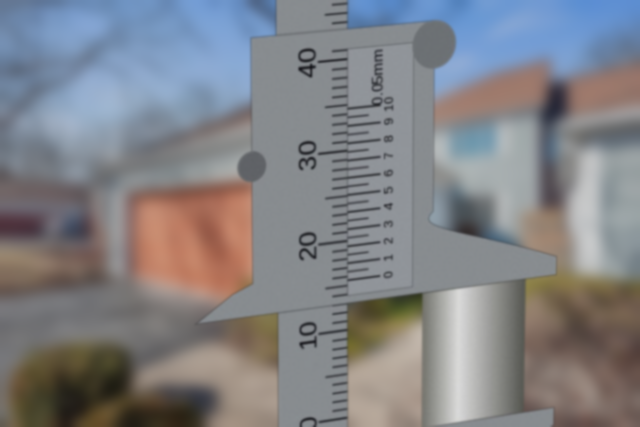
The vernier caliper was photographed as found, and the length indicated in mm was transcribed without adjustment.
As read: 15.6 mm
